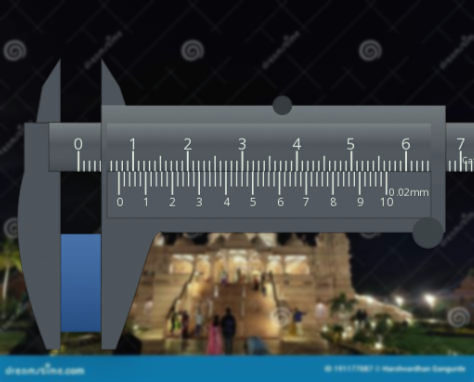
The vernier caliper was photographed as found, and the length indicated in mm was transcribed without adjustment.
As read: 7.4 mm
